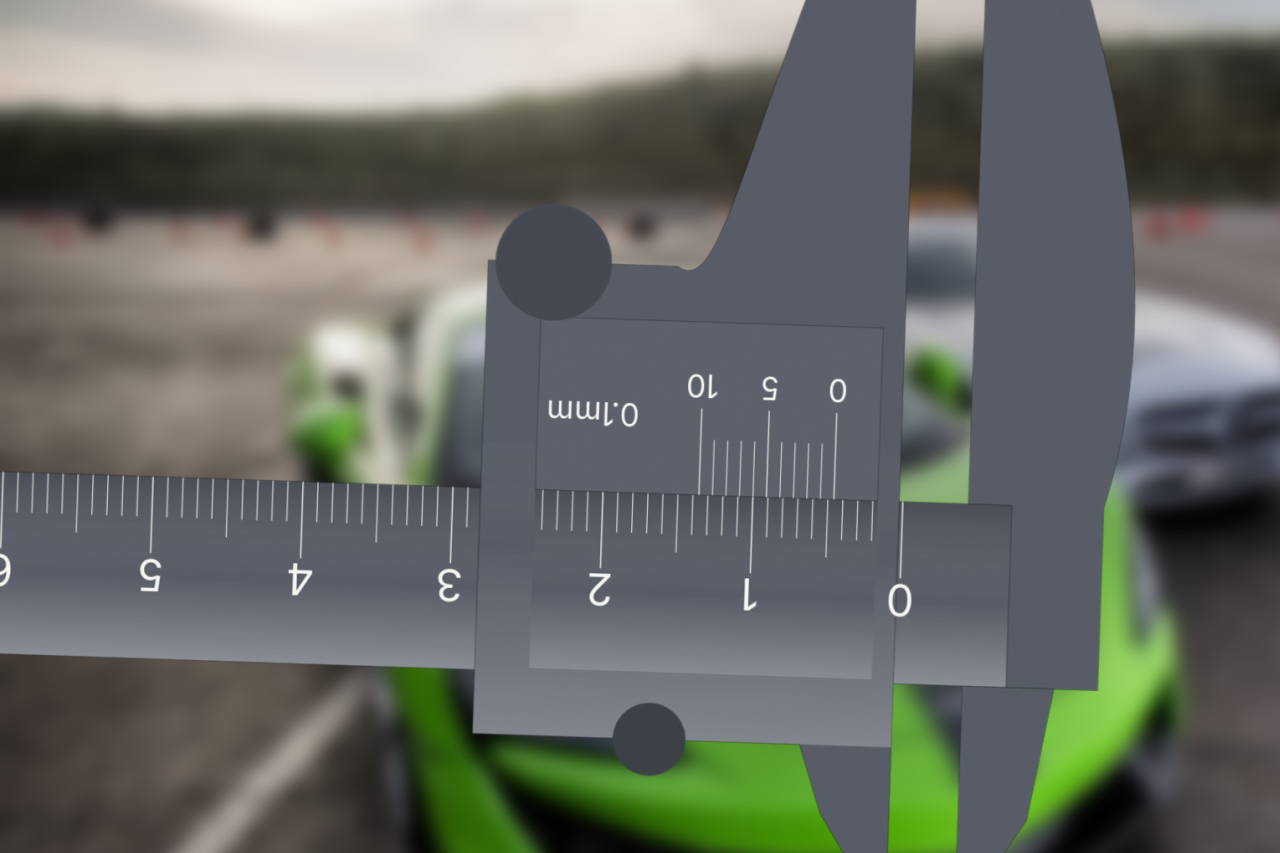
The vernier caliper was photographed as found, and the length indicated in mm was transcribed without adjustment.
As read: 4.6 mm
